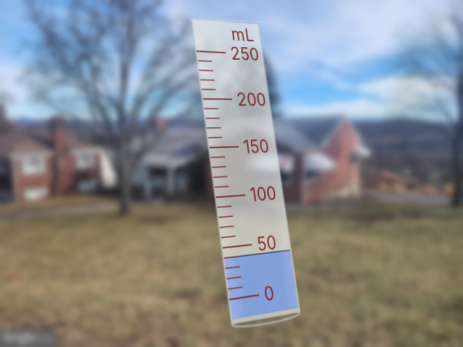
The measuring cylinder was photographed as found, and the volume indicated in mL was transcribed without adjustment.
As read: 40 mL
